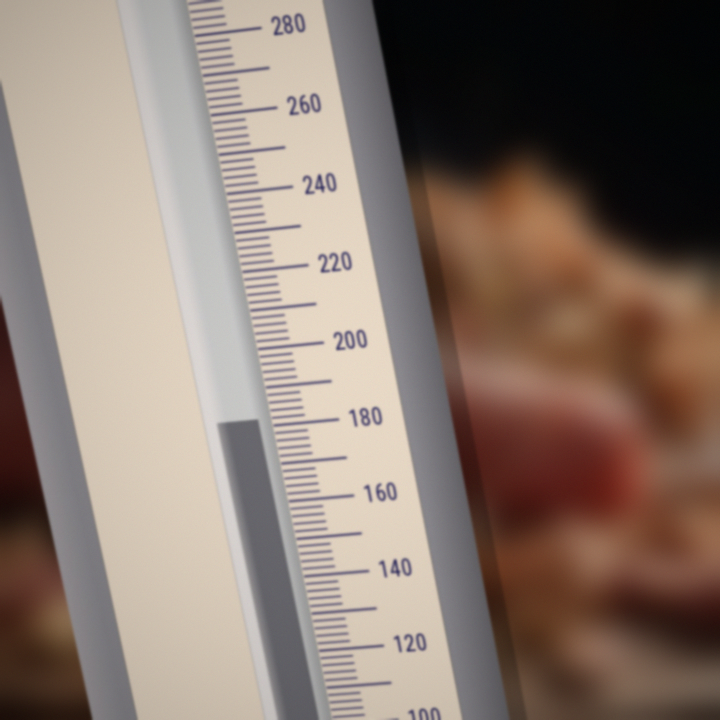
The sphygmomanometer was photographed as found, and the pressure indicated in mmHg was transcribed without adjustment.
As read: 182 mmHg
